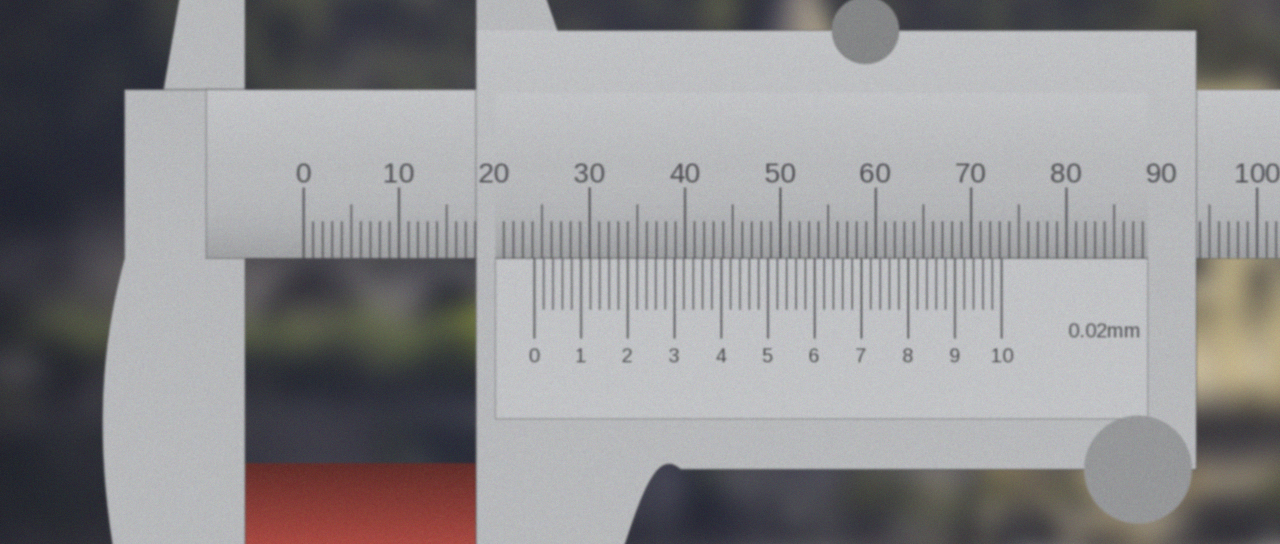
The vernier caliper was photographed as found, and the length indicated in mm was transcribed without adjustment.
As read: 24.2 mm
